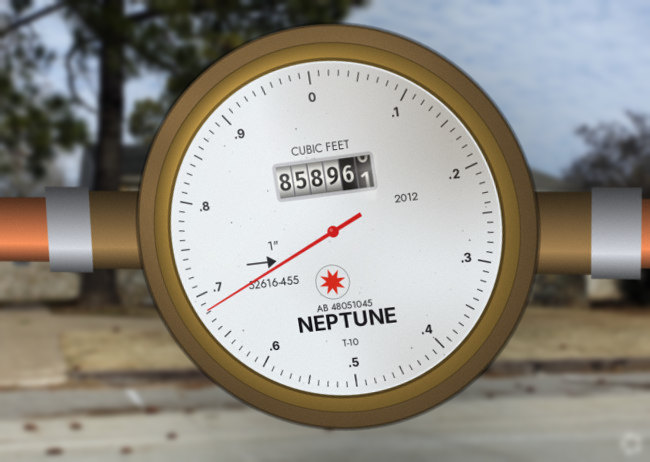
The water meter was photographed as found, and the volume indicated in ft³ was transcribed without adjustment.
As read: 858960.68 ft³
